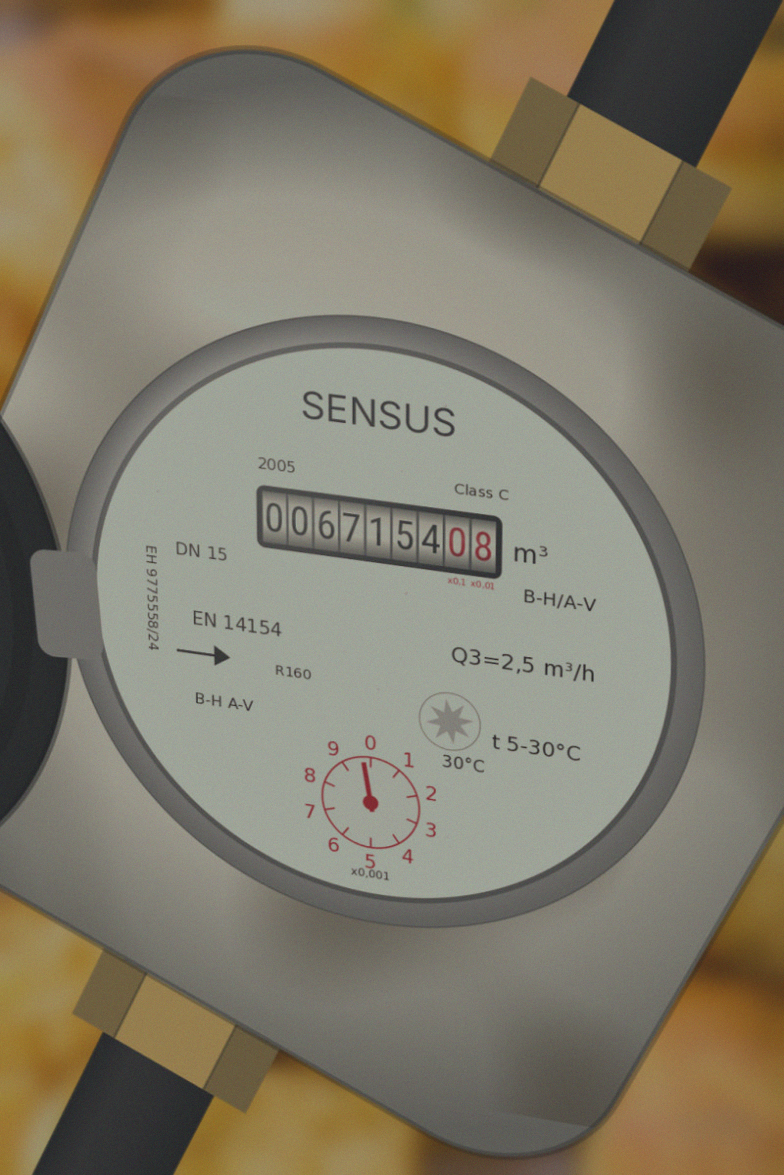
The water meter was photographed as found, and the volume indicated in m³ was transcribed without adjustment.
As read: 67154.079 m³
